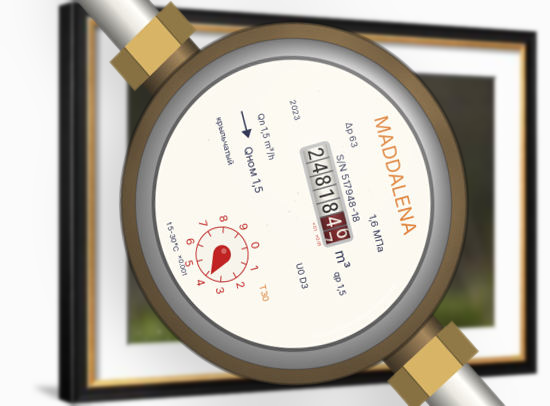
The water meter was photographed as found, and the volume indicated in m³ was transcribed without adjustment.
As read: 24818.463 m³
